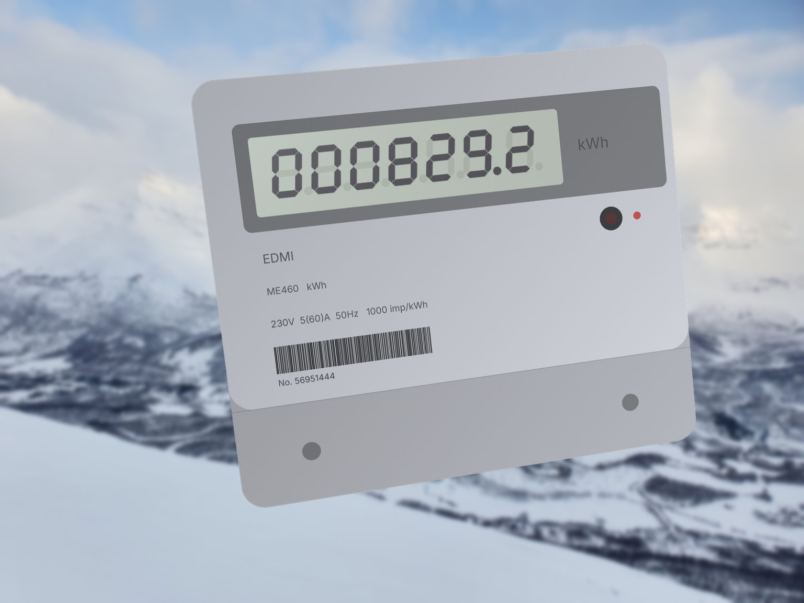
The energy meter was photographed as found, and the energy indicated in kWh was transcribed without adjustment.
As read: 829.2 kWh
